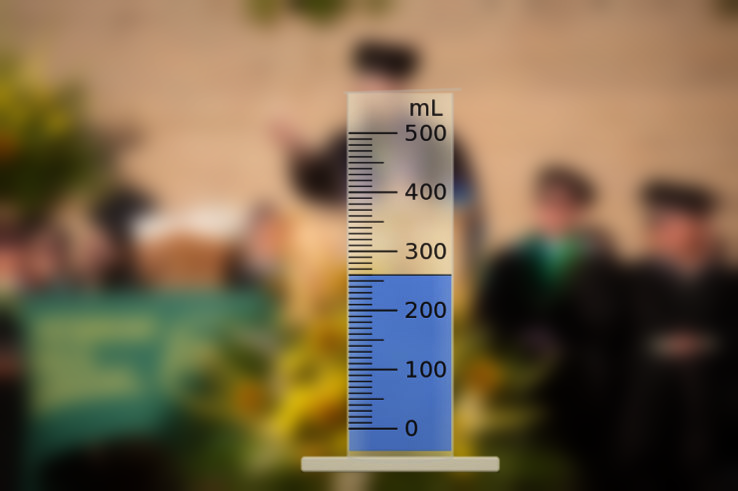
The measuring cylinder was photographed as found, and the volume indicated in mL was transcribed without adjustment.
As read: 260 mL
